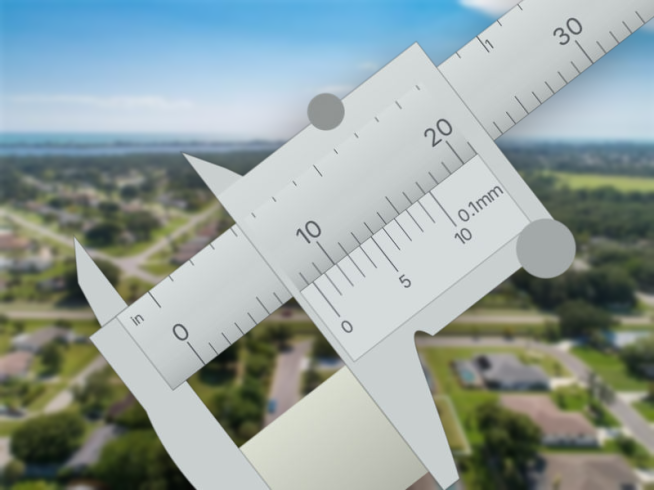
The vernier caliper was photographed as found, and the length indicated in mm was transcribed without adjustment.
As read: 8.3 mm
